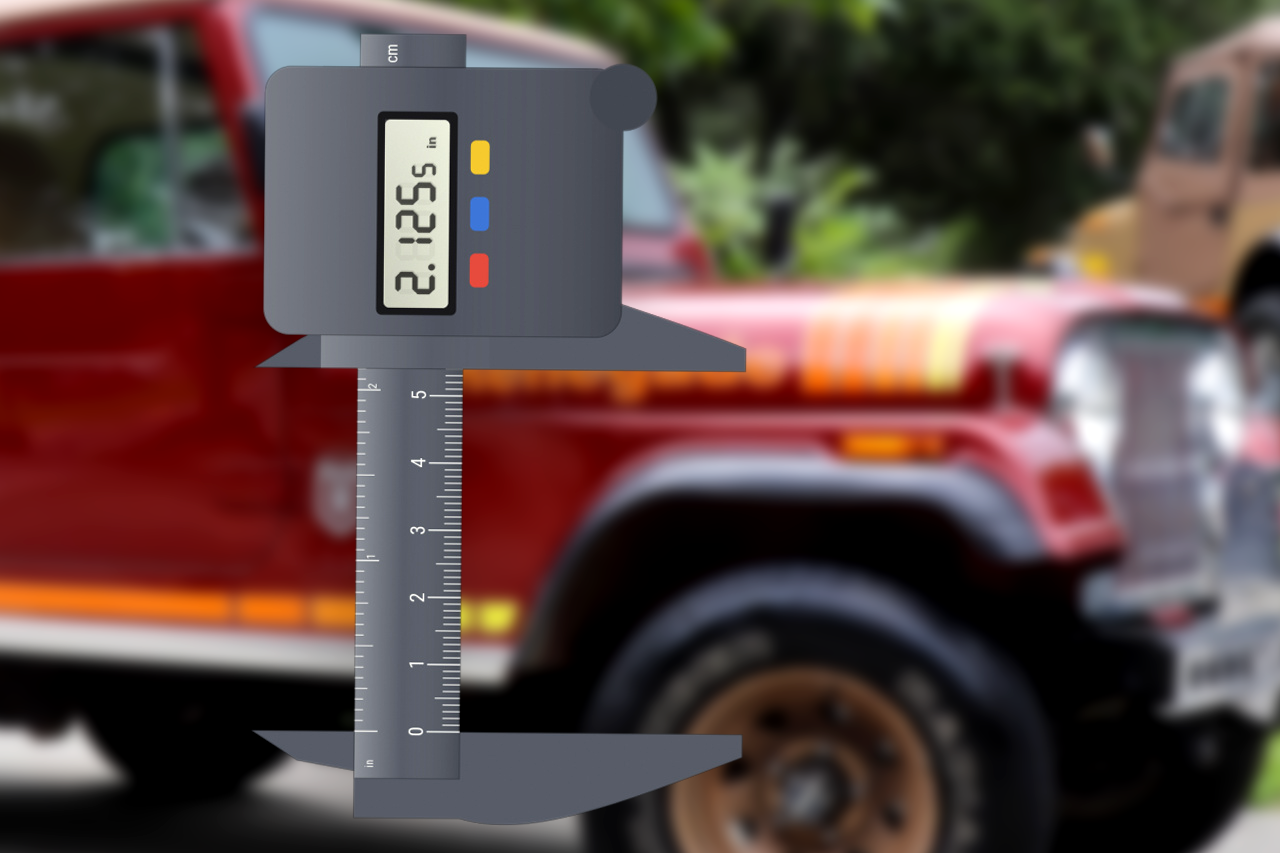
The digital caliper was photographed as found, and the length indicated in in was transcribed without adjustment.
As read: 2.1255 in
